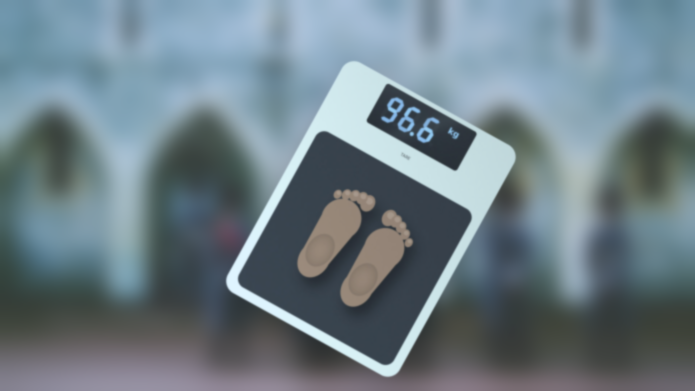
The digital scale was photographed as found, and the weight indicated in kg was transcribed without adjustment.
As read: 96.6 kg
